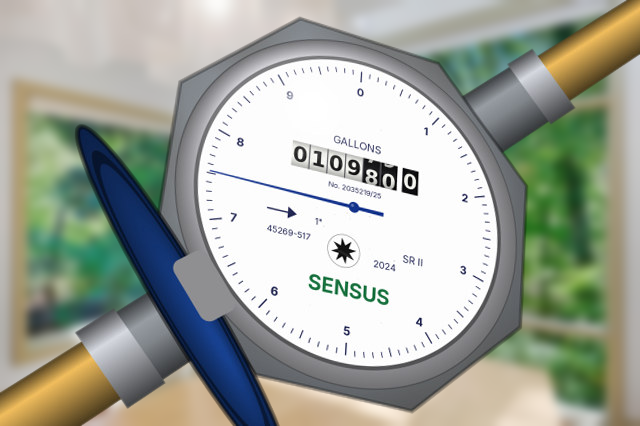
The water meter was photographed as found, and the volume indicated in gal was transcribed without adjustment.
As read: 109797.5 gal
